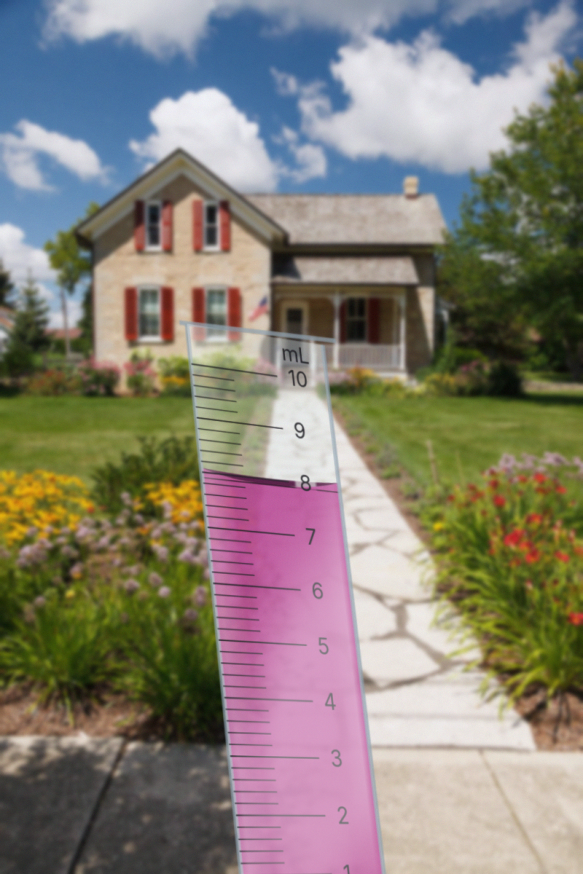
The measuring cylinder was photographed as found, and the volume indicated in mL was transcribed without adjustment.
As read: 7.9 mL
